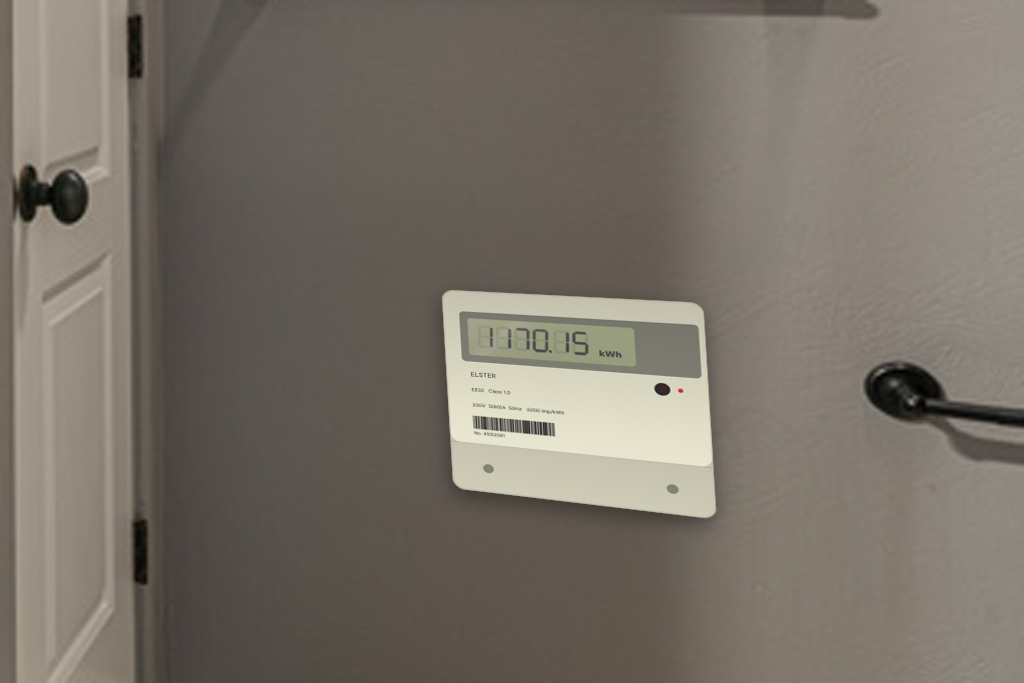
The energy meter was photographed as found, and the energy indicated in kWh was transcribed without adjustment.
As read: 1170.15 kWh
